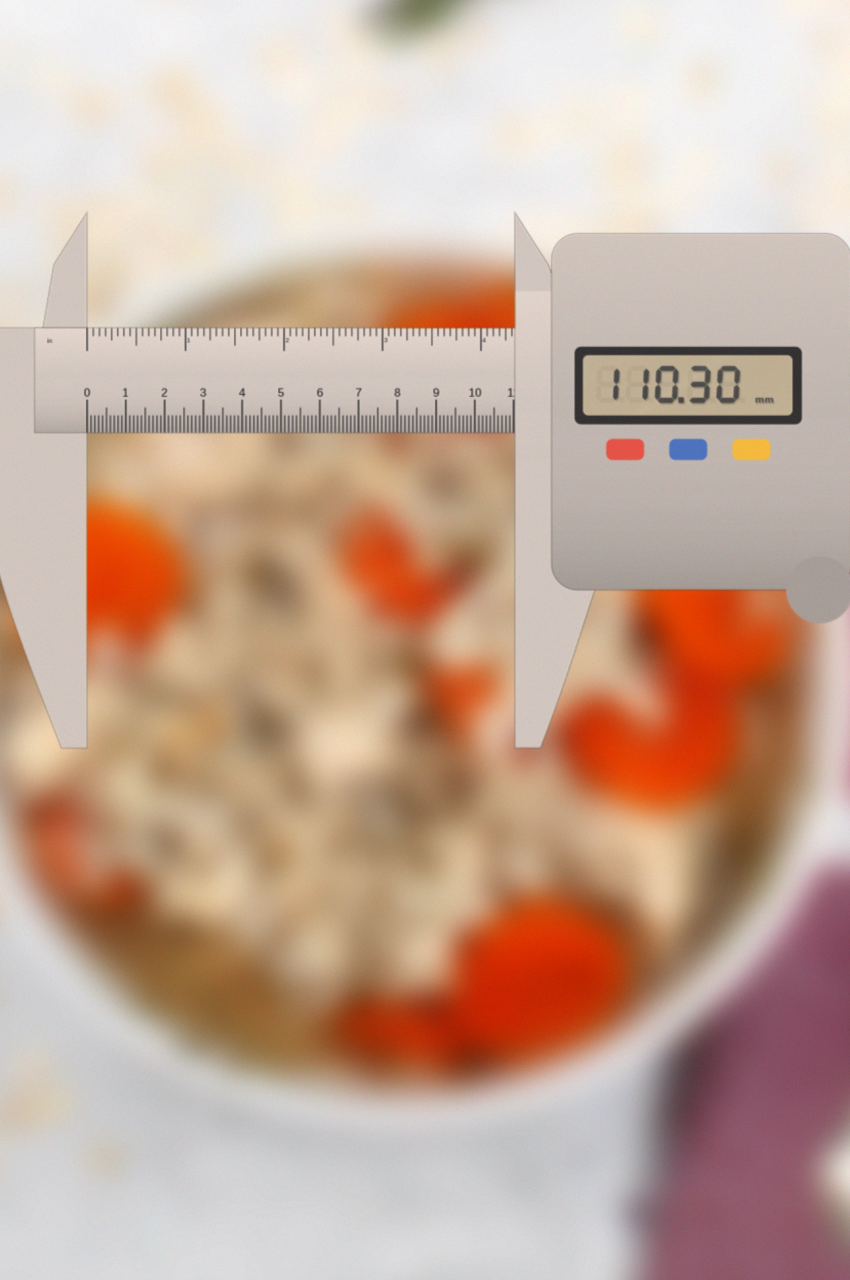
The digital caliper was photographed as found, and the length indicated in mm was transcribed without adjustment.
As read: 110.30 mm
